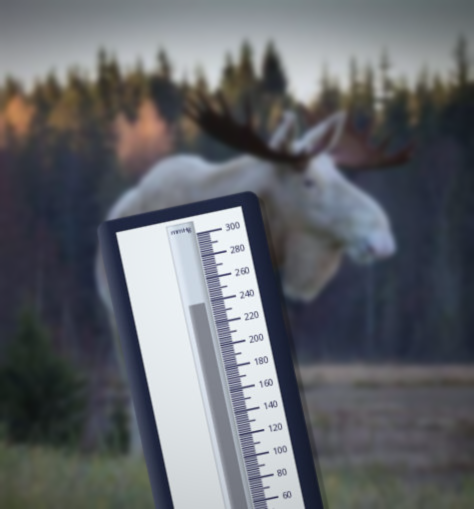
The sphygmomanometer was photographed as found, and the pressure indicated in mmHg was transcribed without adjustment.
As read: 240 mmHg
